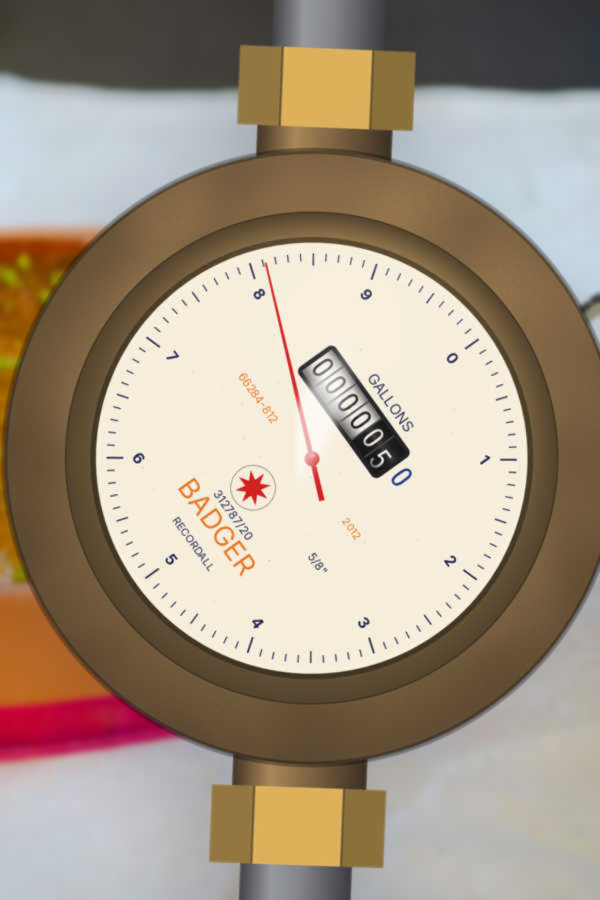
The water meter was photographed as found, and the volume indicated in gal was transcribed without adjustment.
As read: 48.1 gal
